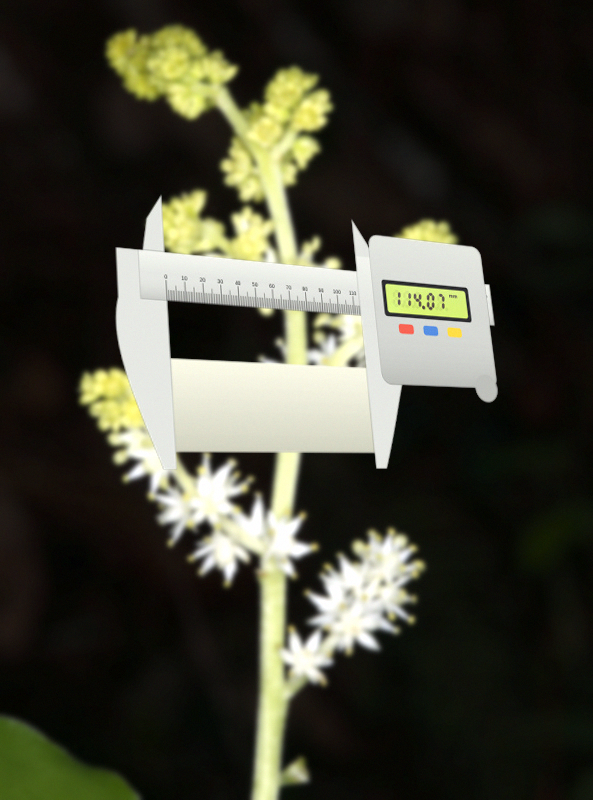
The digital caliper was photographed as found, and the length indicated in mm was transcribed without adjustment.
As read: 114.07 mm
